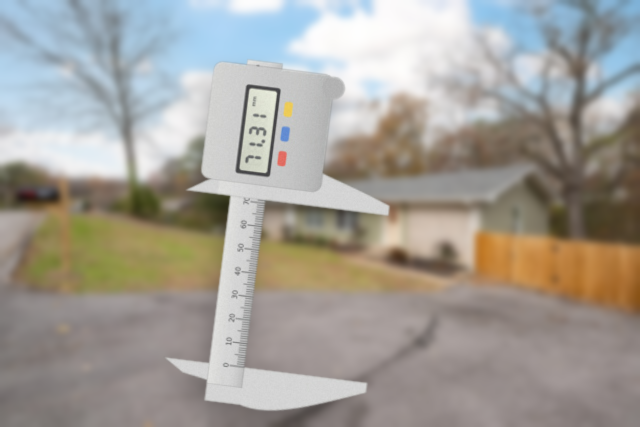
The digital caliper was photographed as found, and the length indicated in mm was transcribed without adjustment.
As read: 71.31 mm
